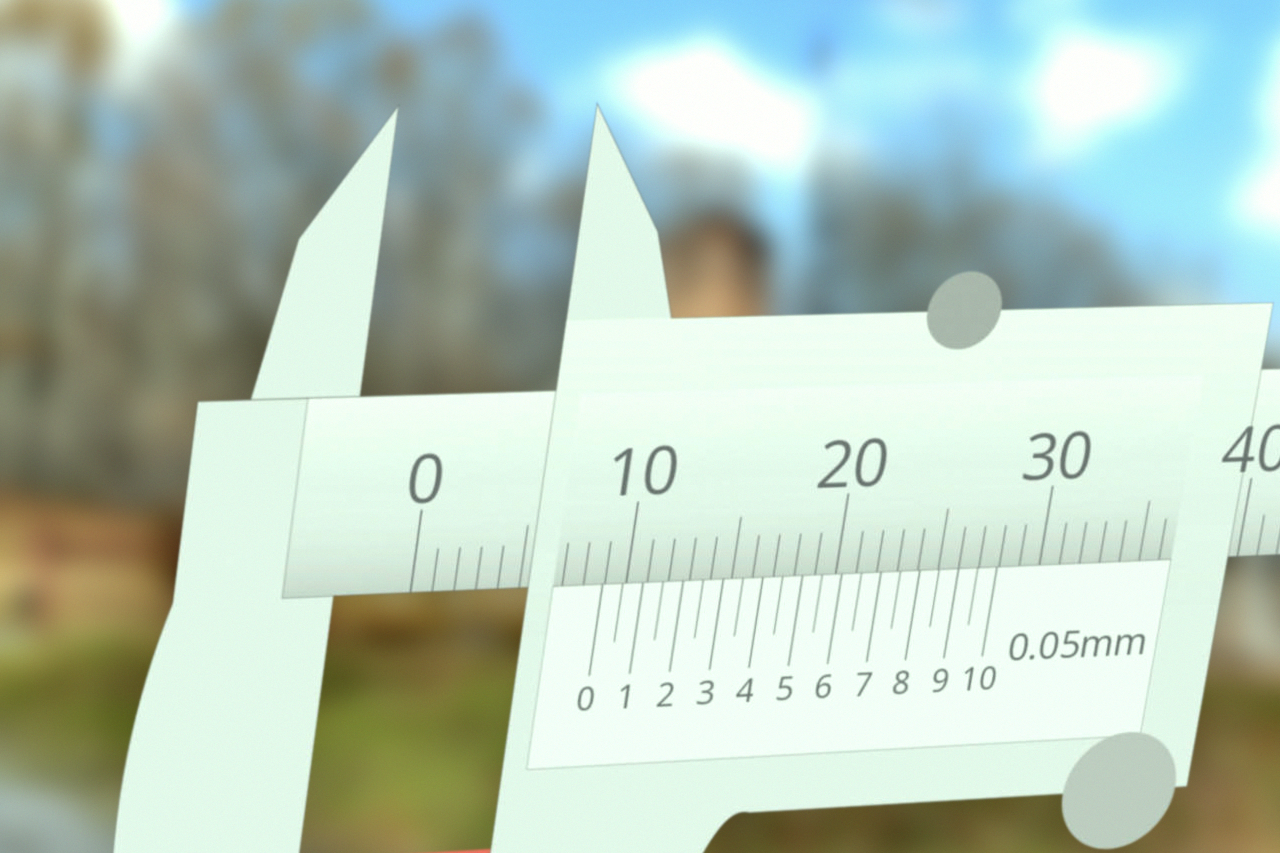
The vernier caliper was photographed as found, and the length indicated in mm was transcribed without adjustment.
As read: 8.9 mm
